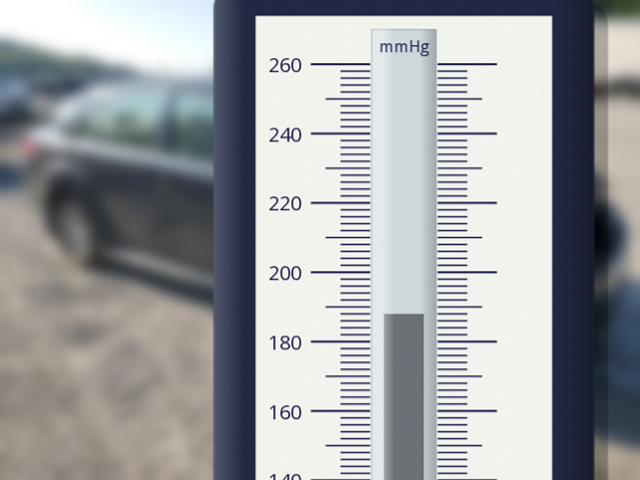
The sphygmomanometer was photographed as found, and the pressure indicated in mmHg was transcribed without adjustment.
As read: 188 mmHg
